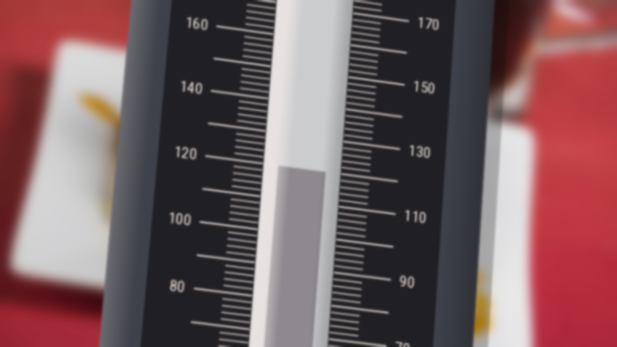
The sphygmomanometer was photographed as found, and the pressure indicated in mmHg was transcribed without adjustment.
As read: 120 mmHg
